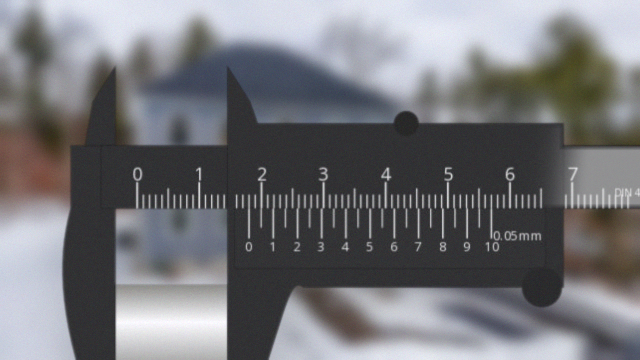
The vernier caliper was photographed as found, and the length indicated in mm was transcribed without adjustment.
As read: 18.0 mm
